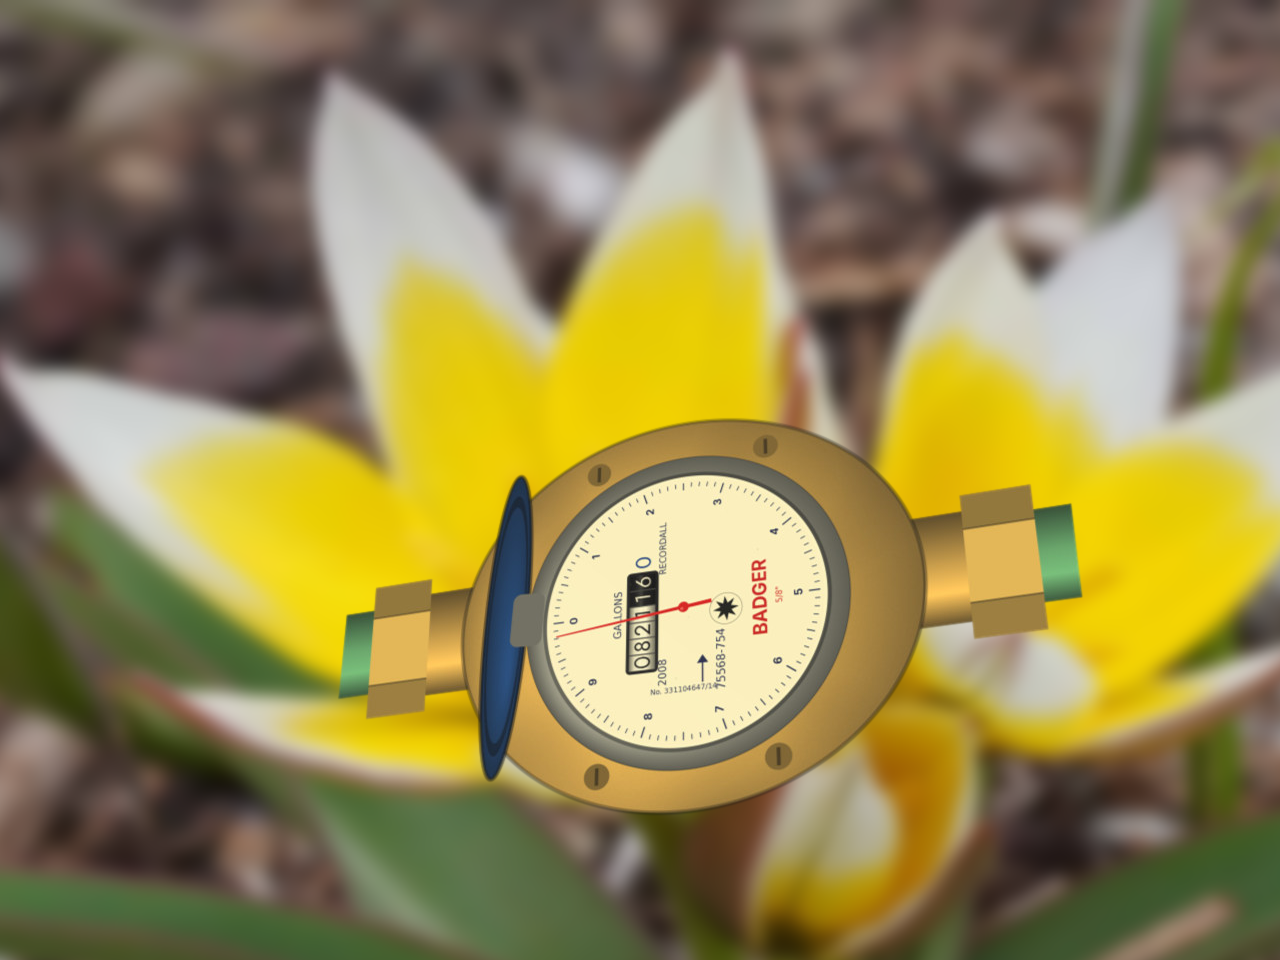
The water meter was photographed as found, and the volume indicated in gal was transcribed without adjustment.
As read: 821159.8 gal
